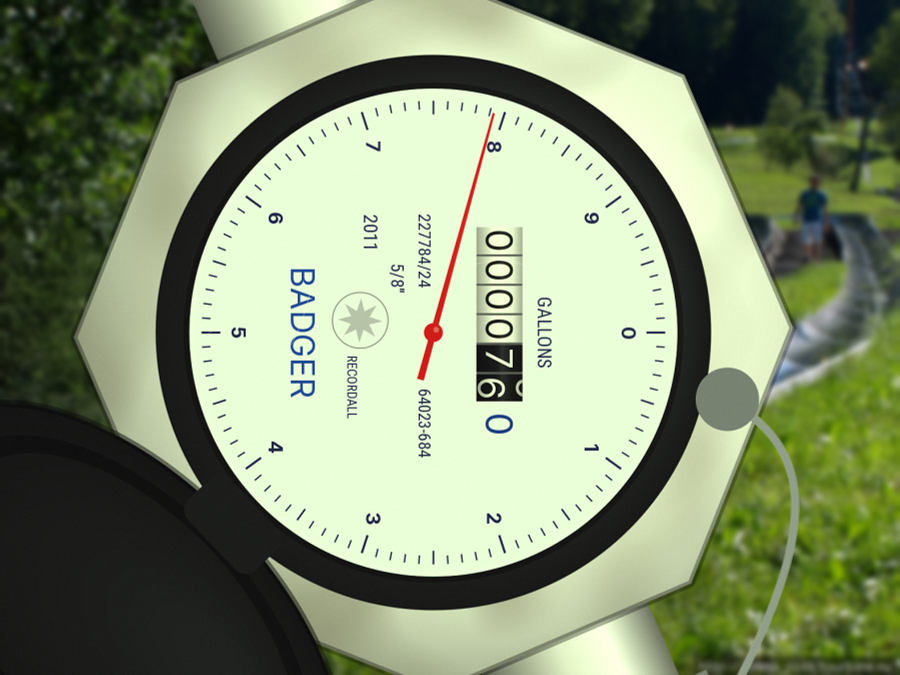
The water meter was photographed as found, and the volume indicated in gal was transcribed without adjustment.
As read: 757.9 gal
